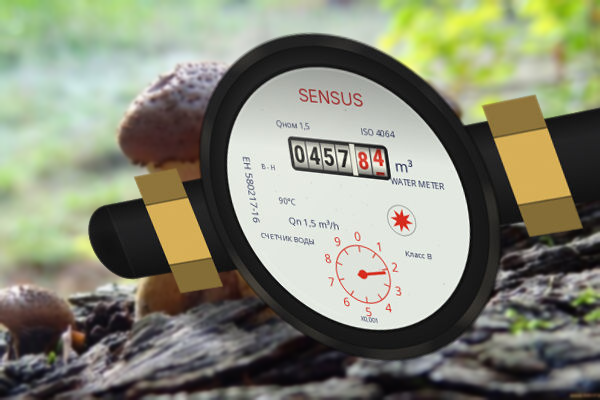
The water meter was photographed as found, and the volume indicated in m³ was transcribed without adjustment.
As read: 457.842 m³
